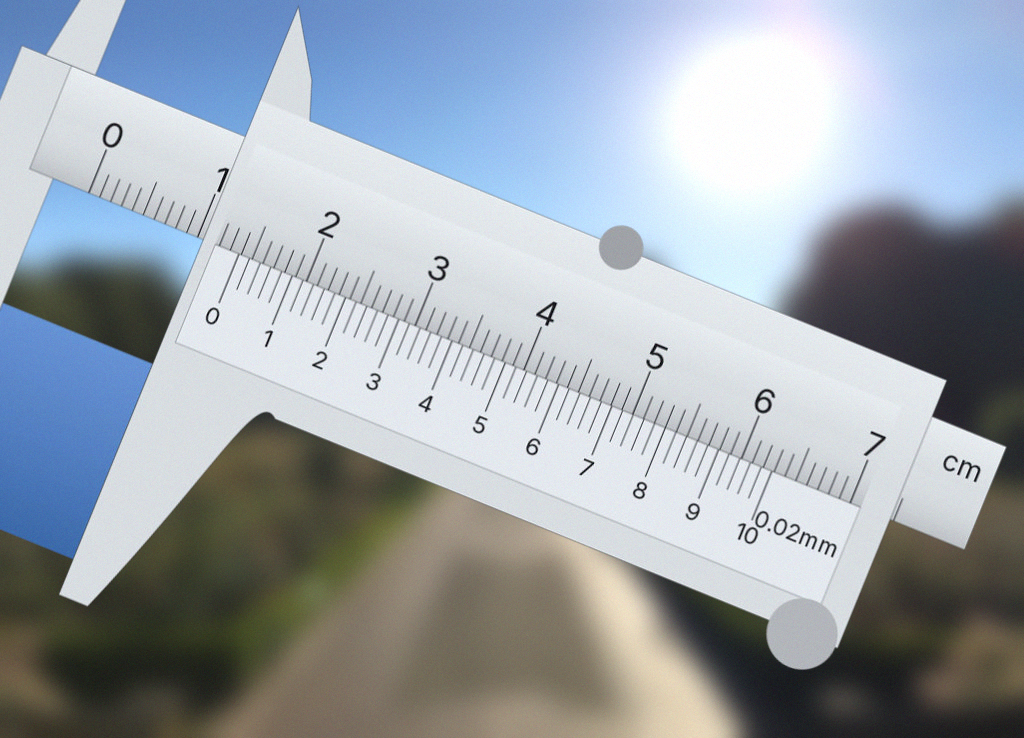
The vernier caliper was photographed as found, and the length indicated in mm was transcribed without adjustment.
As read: 13.8 mm
